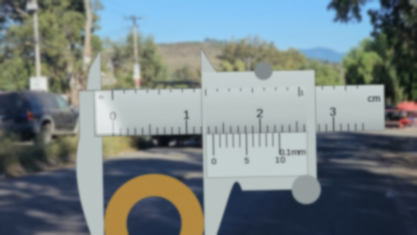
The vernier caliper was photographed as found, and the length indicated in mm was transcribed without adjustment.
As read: 13.6 mm
